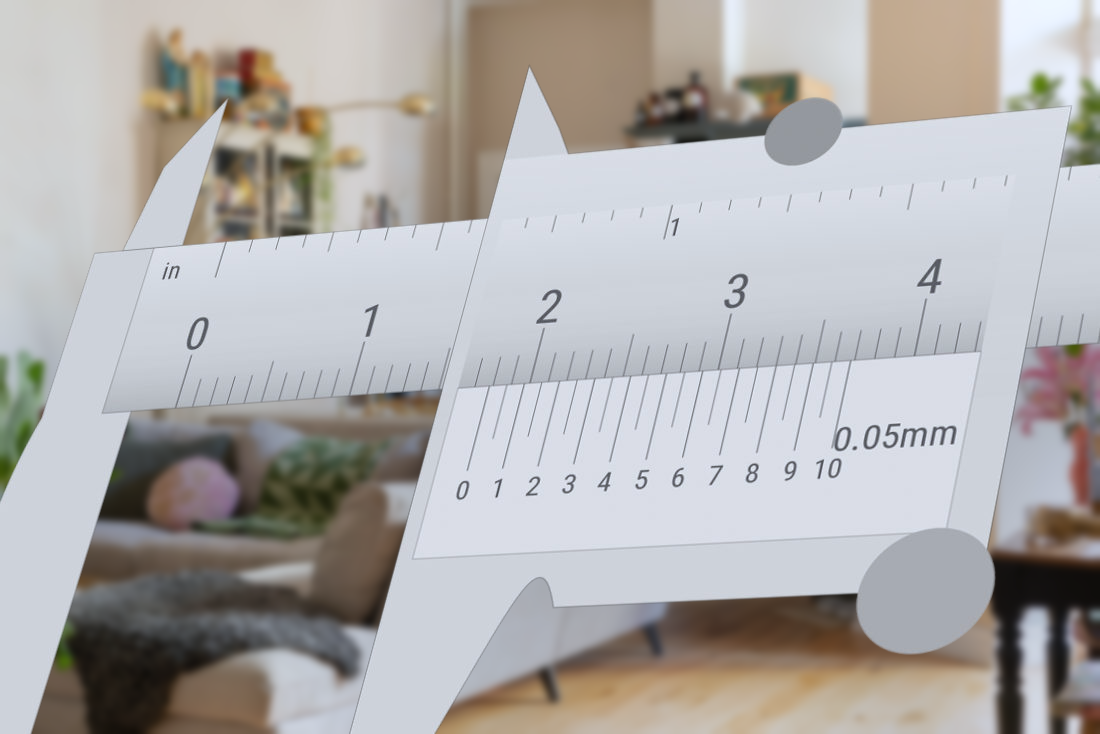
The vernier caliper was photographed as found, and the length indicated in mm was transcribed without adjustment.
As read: 17.8 mm
